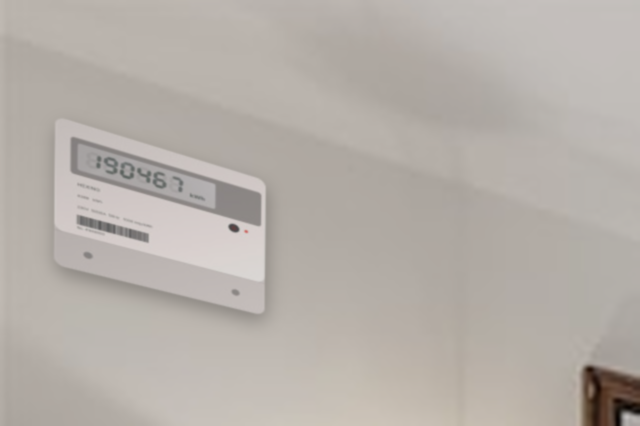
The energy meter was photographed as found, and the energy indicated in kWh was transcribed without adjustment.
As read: 190467 kWh
